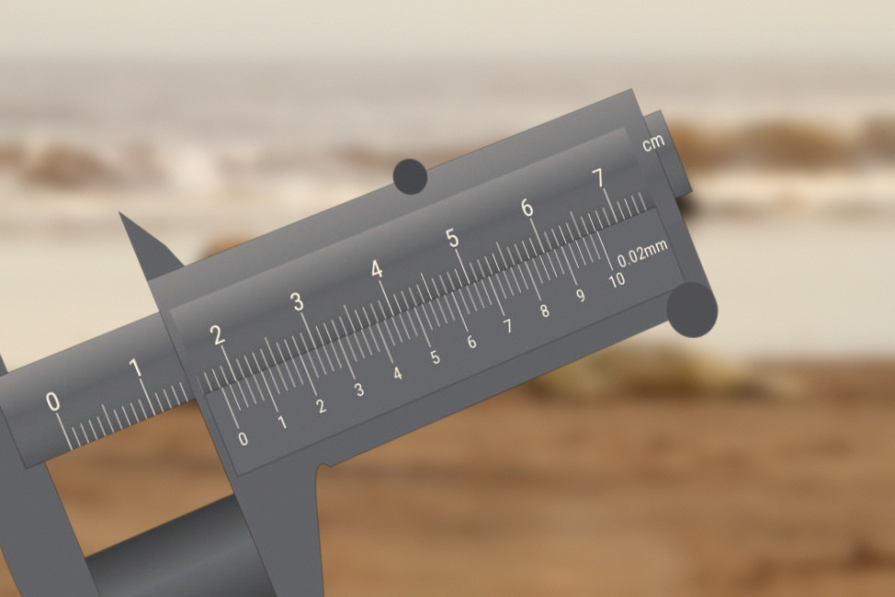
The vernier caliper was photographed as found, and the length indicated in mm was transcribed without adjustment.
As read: 18.2 mm
